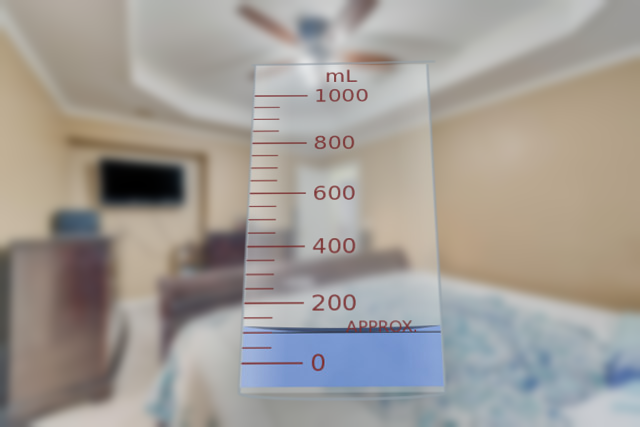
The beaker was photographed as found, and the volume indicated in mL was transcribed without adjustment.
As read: 100 mL
